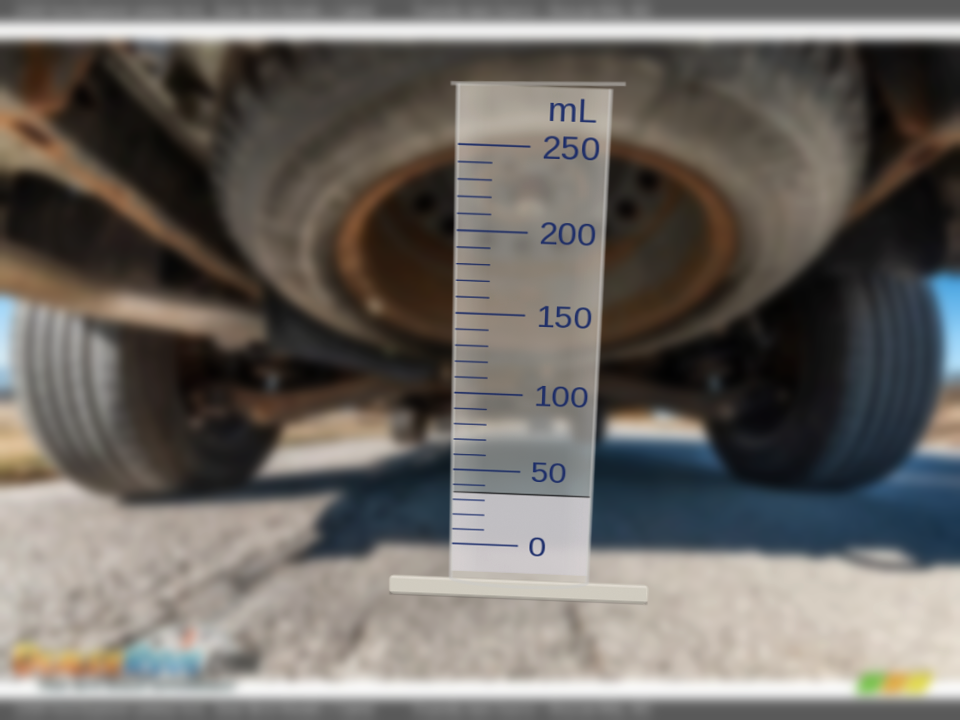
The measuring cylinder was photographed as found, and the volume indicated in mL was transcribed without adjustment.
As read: 35 mL
